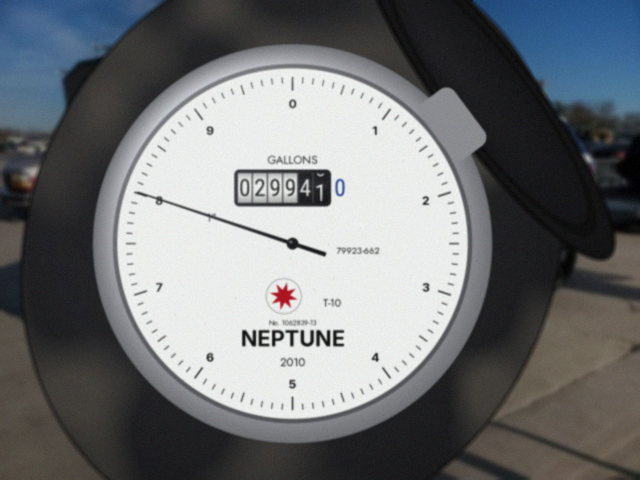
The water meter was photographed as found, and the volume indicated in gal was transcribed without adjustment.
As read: 299408.0 gal
